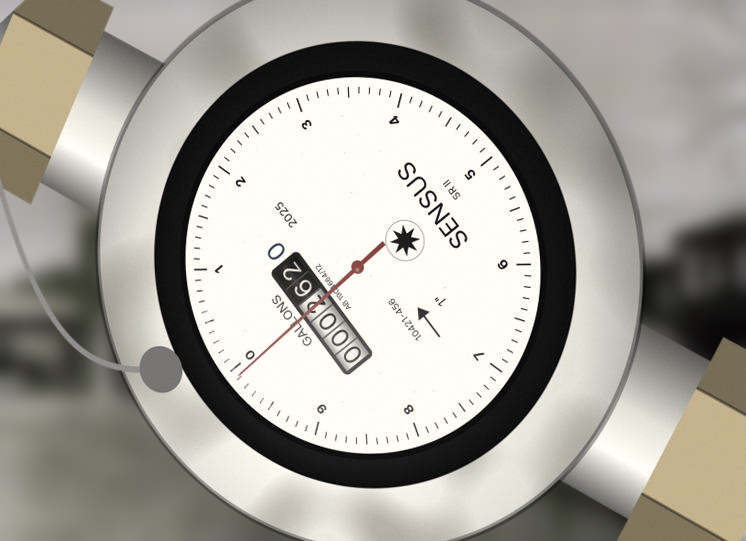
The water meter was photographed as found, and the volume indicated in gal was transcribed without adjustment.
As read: 2619.9 gal
